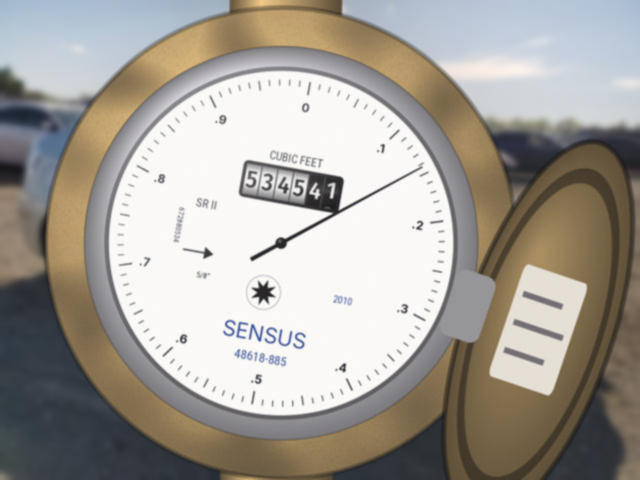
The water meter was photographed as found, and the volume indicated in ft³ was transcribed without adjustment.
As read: 534541.14 ft³
